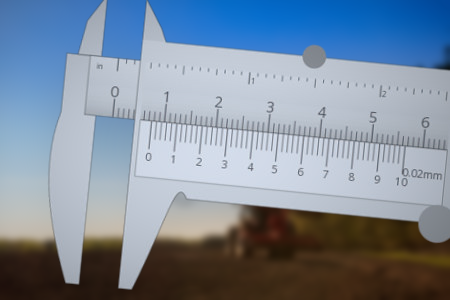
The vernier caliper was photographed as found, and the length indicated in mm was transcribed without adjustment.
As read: 7.5 mm
